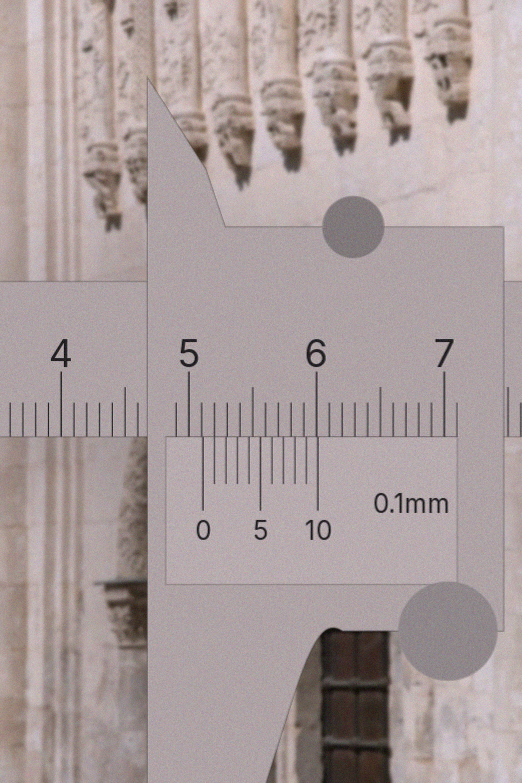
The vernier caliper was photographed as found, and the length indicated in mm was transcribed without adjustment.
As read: 51.1 mm
